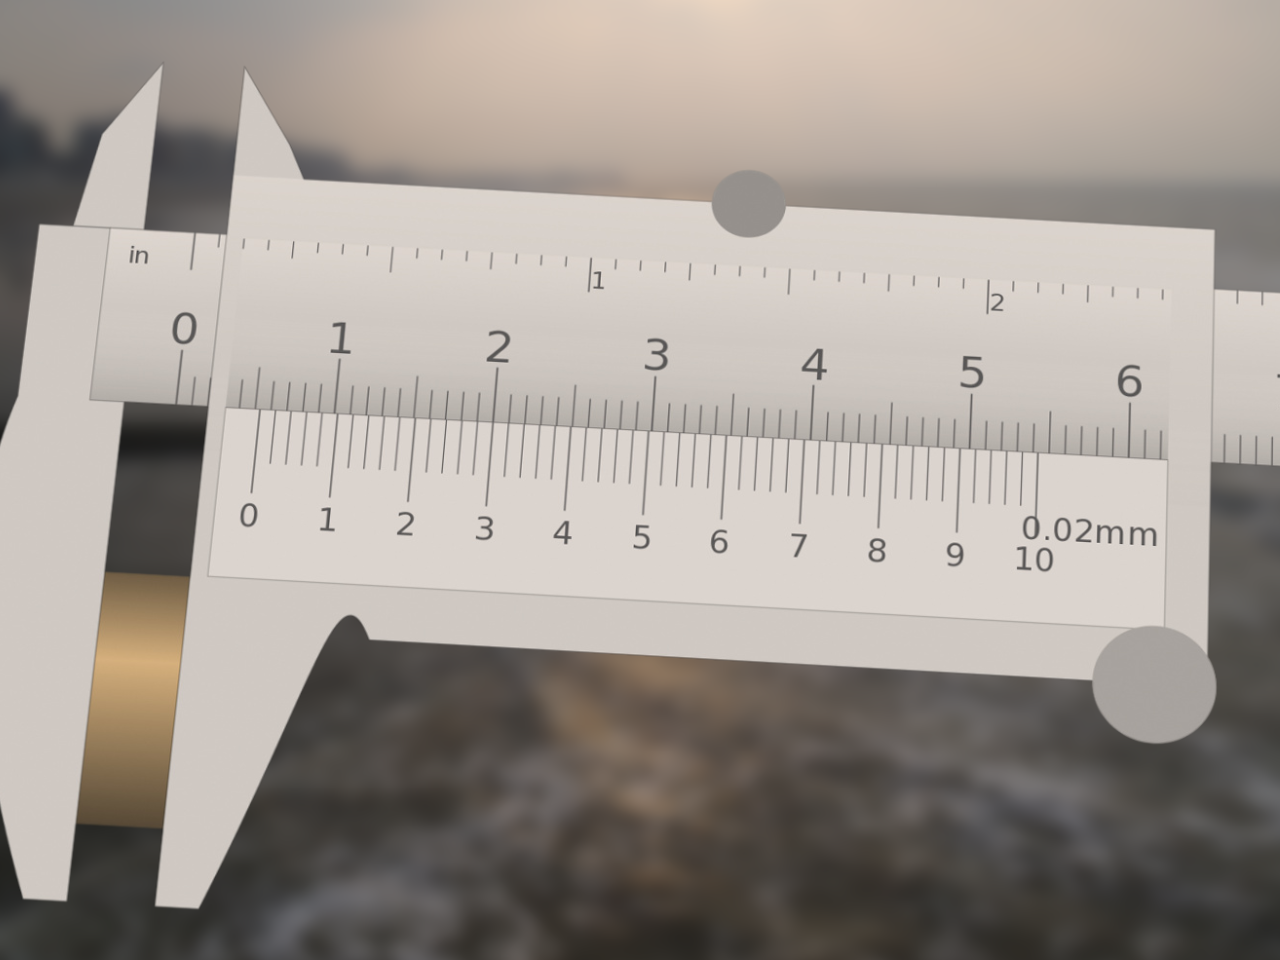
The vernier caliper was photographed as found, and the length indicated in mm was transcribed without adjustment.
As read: 5.3 mm
